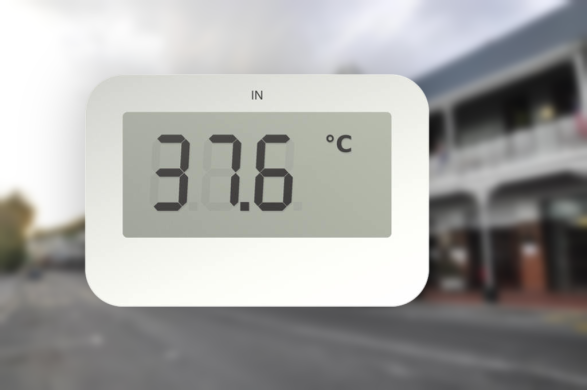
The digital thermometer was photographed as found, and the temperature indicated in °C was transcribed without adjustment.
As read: 37.6 °C
